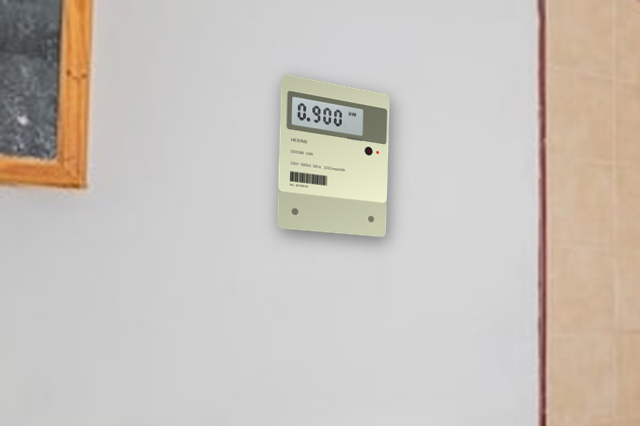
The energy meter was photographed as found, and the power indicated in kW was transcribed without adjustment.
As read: 0.900 kW
